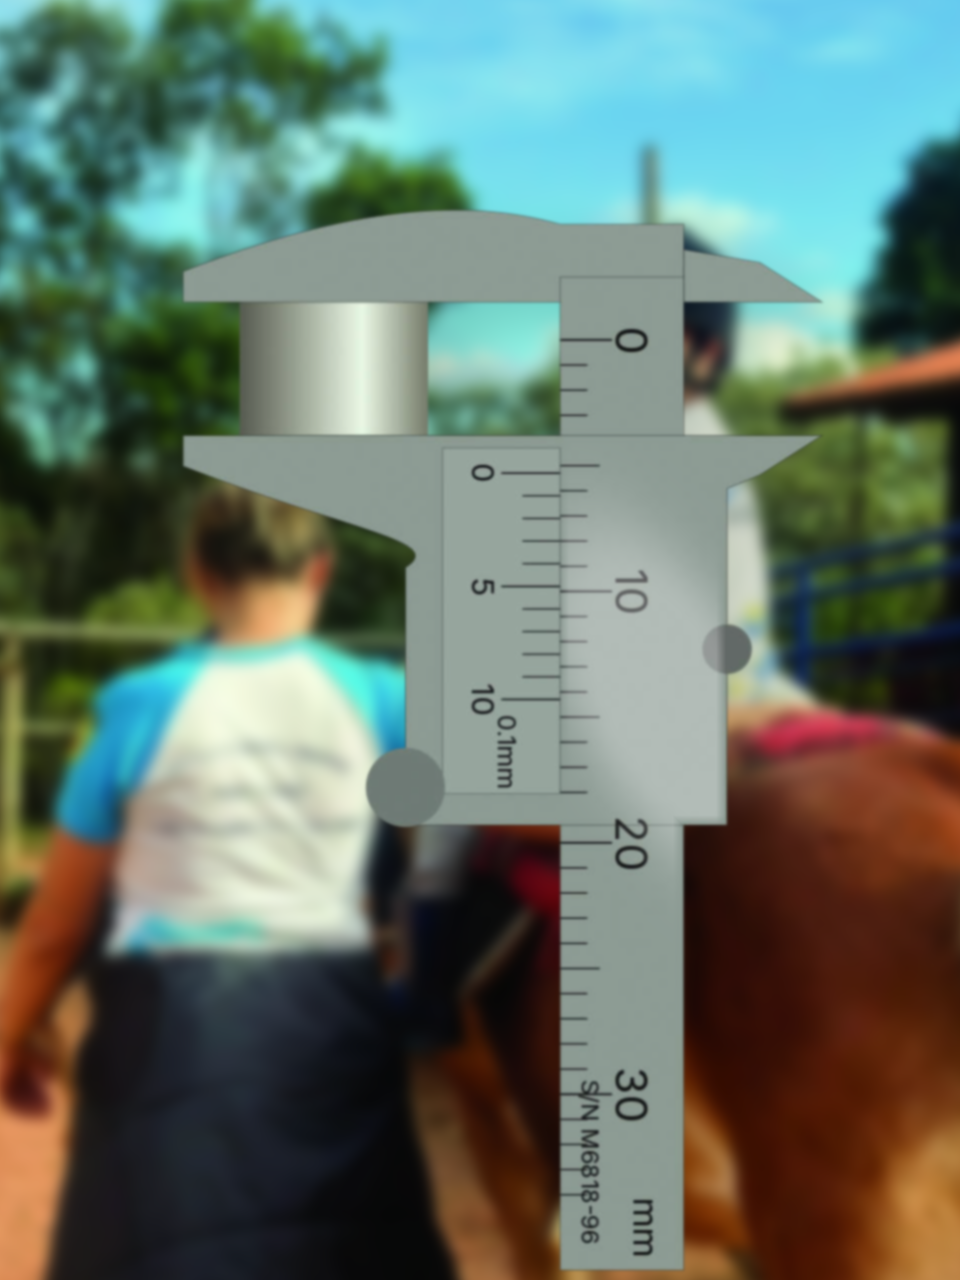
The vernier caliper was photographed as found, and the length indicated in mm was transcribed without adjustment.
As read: 5.3 mm
